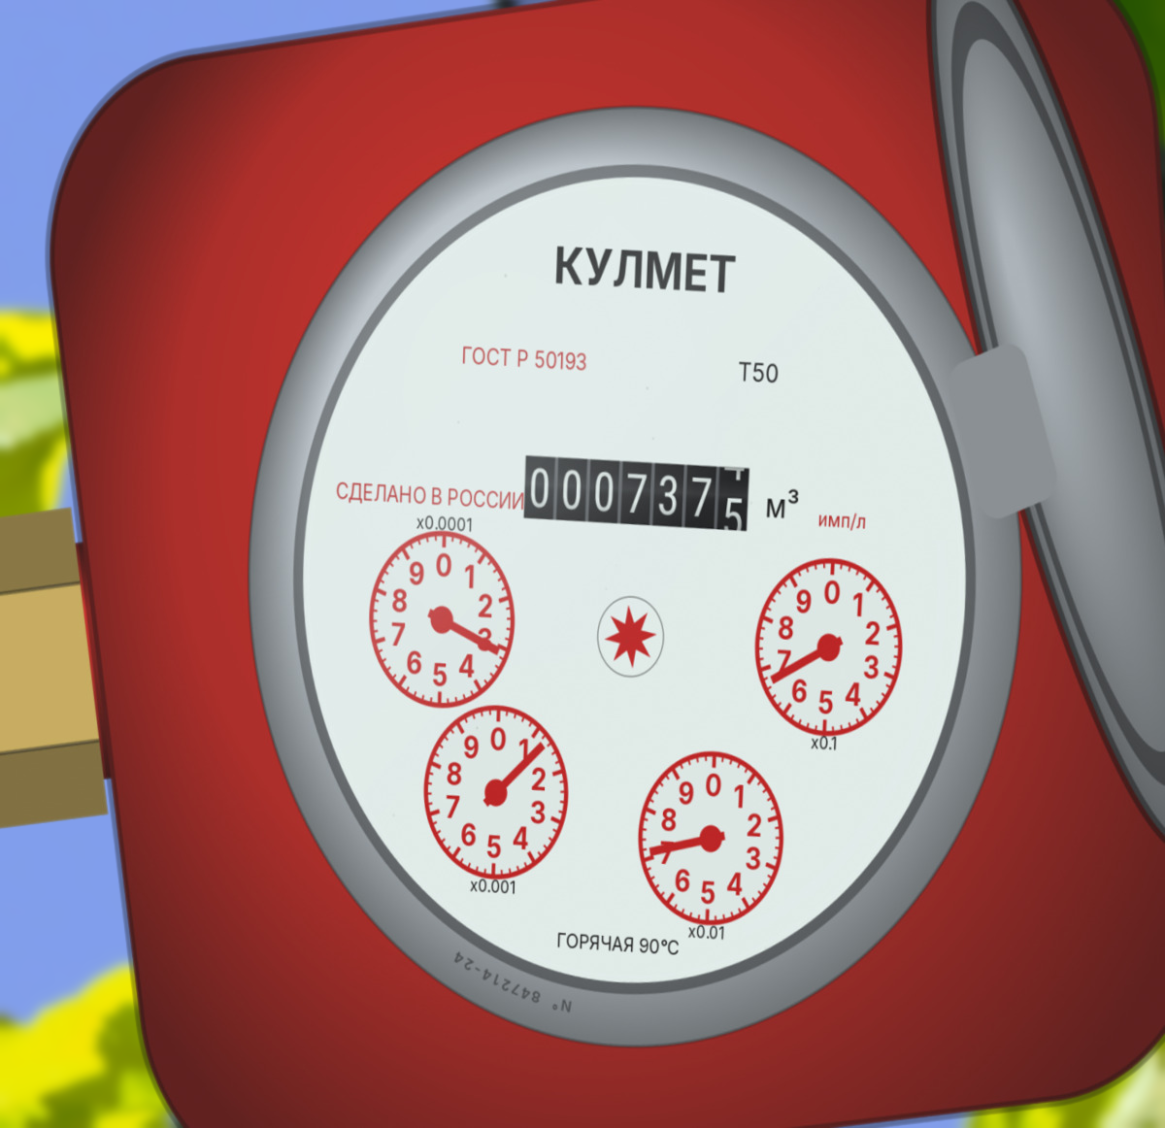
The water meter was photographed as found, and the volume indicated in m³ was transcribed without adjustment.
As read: 7374.6713 m³
